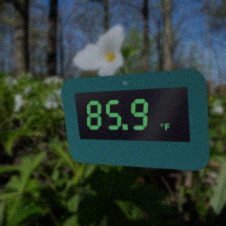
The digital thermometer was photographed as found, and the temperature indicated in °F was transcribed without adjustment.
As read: 85.9 °F
